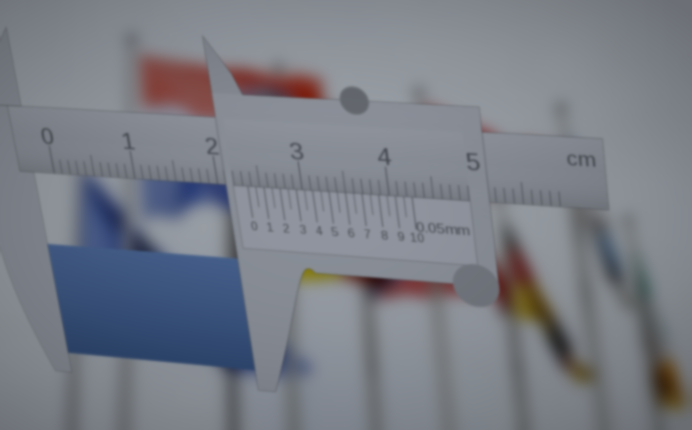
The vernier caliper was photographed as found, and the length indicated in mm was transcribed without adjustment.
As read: 23.6 mm
